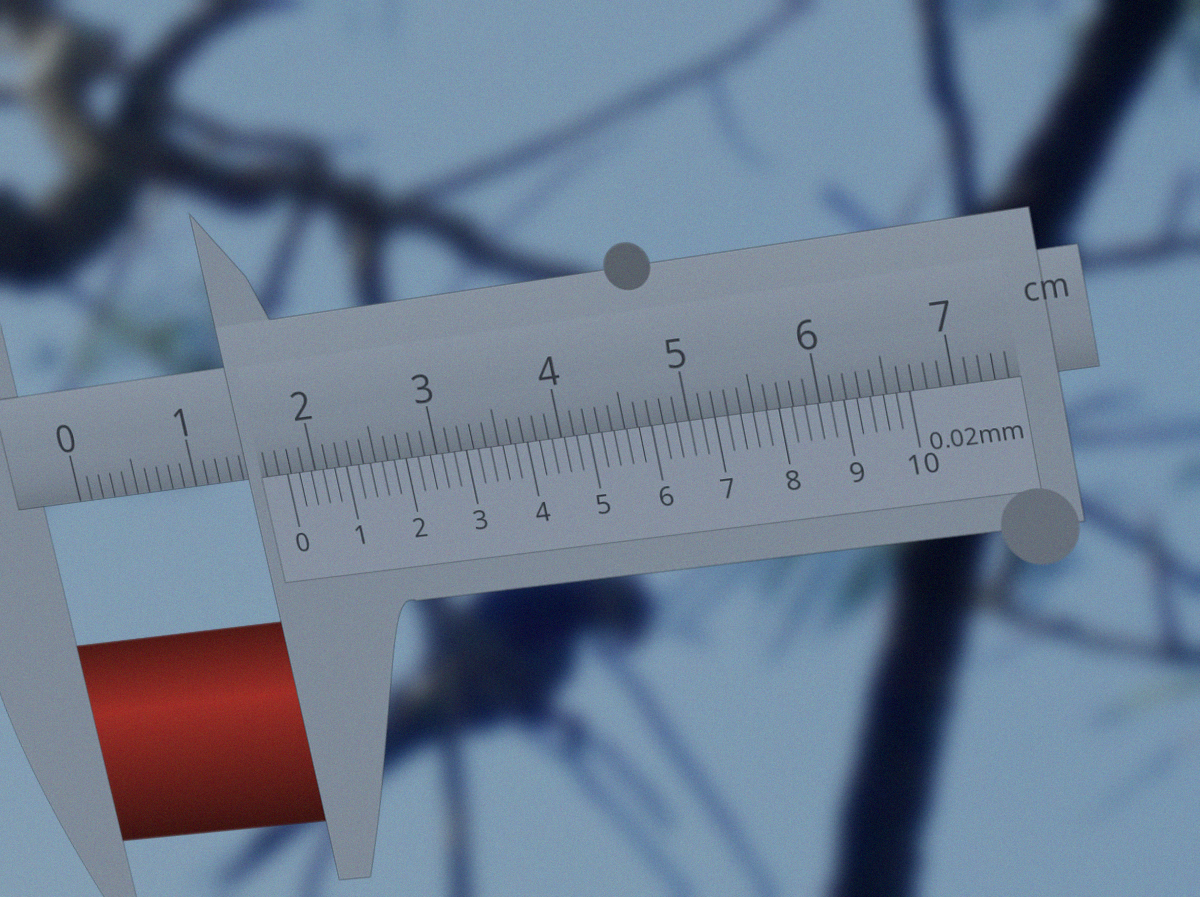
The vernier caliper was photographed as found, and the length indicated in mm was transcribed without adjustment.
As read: 17.7 mm
